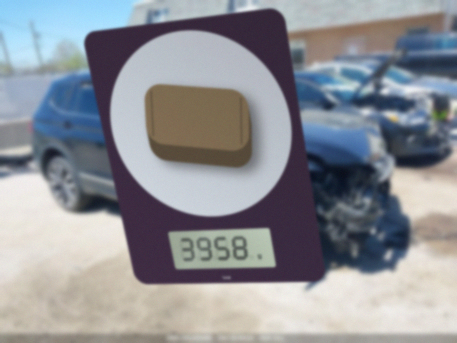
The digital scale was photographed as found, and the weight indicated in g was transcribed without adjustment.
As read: 3958 g
